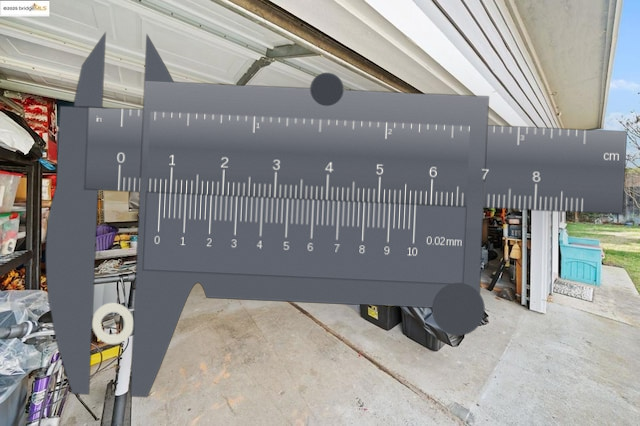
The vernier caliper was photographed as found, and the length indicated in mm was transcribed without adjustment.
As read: 8.0 mm
